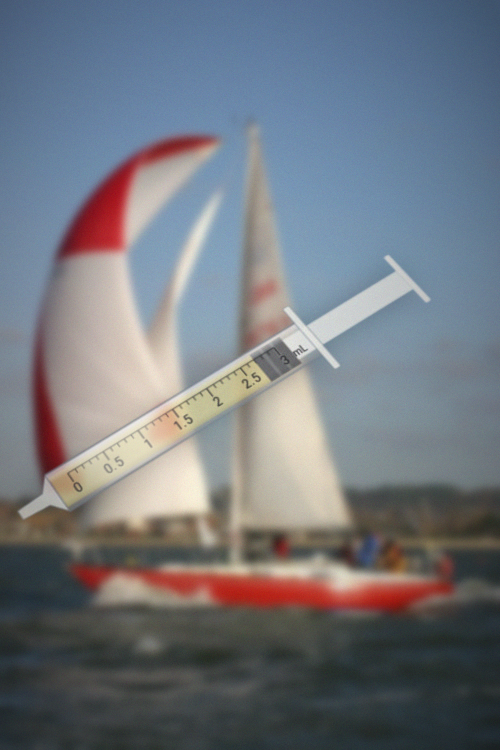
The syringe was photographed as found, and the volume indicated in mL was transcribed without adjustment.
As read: 2.7 mL
